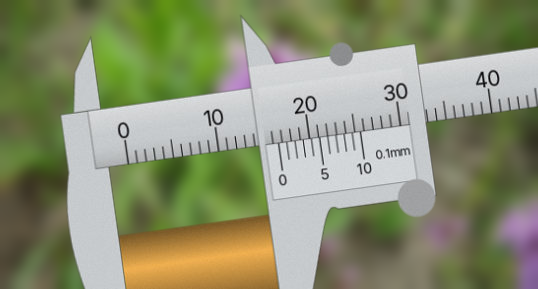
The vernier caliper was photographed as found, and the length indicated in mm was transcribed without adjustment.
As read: 16.6 mm
